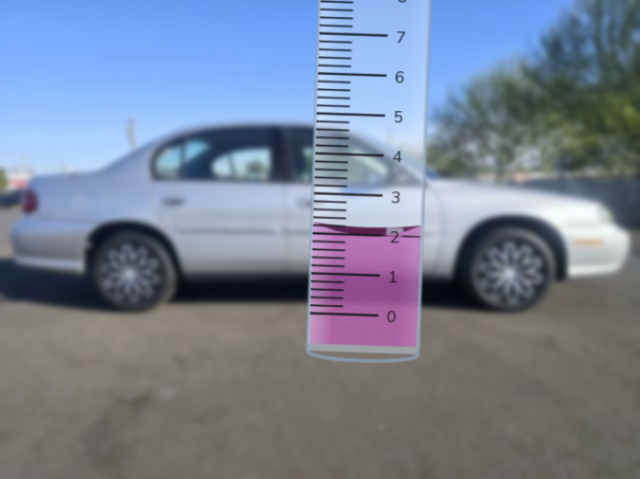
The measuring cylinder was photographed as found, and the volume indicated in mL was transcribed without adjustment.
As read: 2 mL
